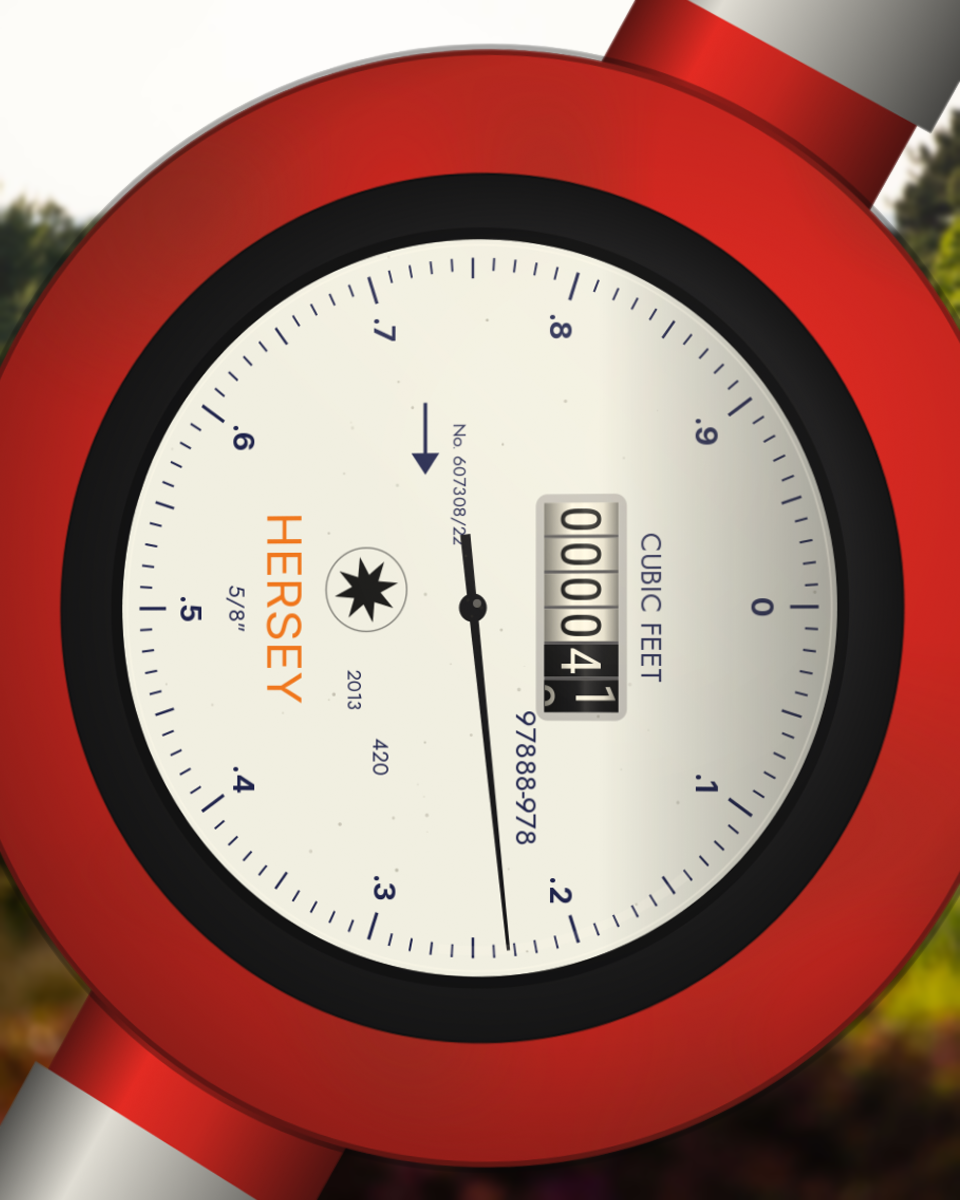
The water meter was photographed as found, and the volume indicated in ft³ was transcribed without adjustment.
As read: 41.23 ft³
